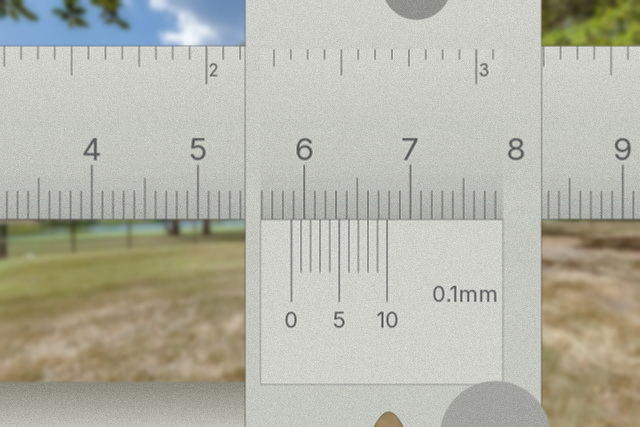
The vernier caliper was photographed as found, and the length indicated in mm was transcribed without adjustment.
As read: 58.8 mm
